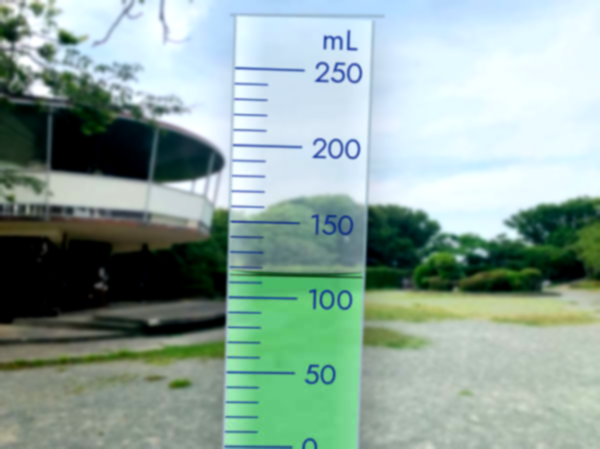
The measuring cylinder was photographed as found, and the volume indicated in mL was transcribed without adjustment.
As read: 115 mL
